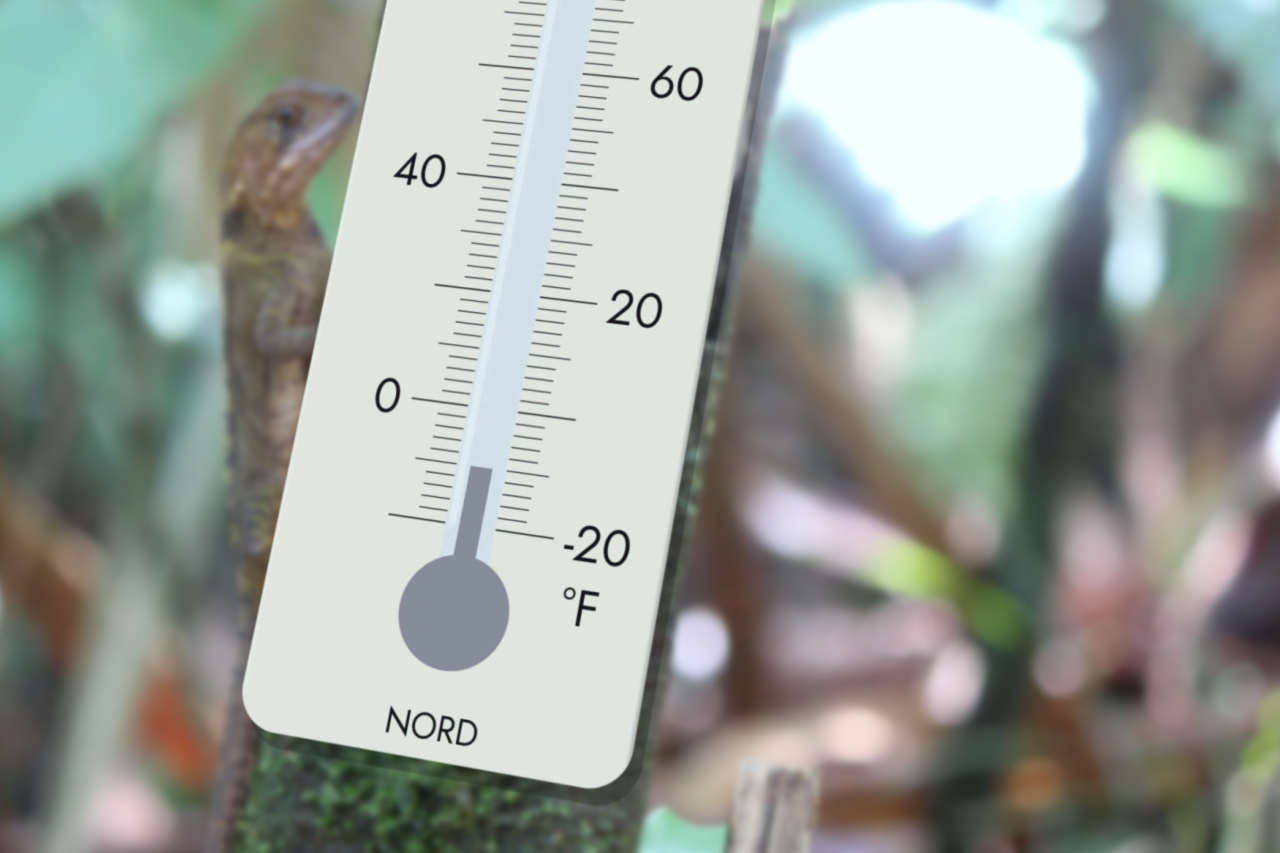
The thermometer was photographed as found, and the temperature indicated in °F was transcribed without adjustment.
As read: -10 °F
